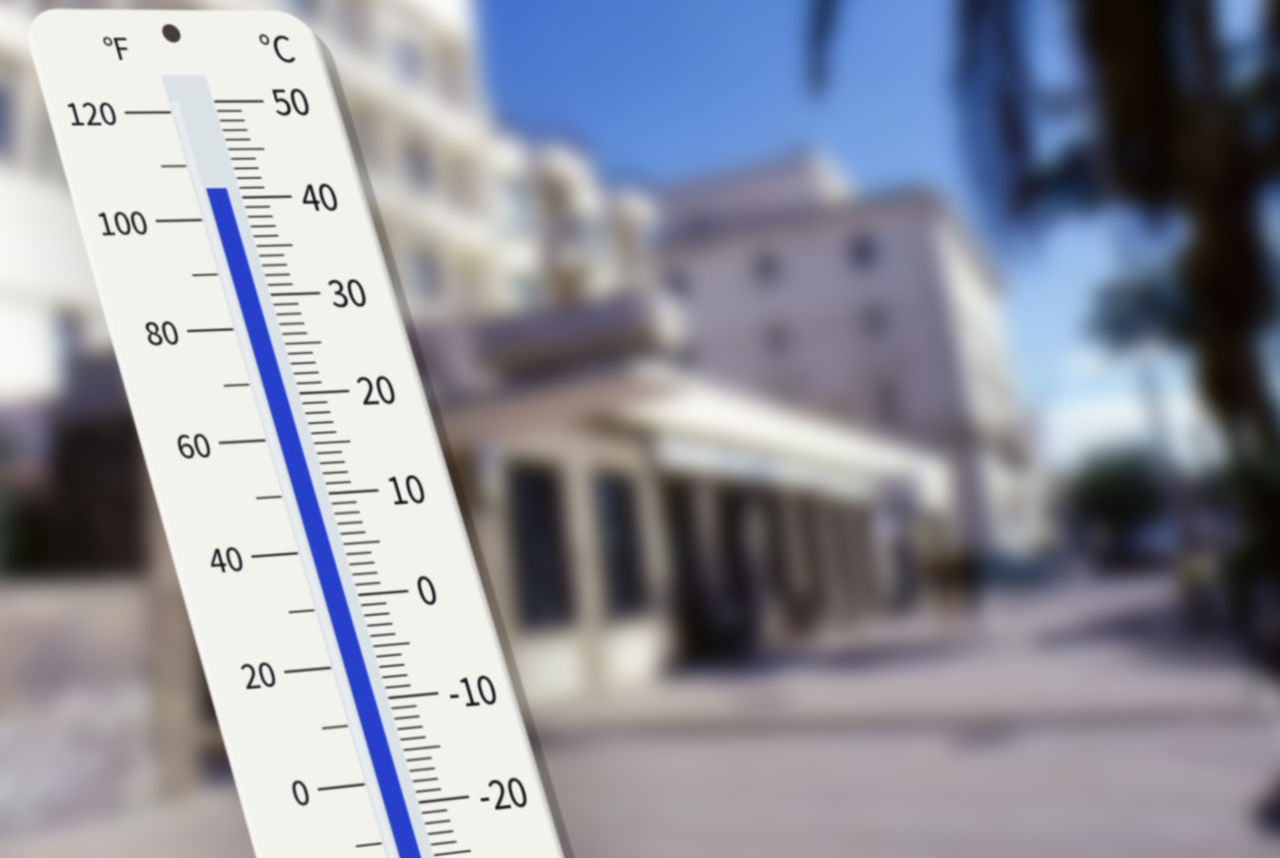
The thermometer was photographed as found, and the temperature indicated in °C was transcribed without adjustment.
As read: 41 °C
